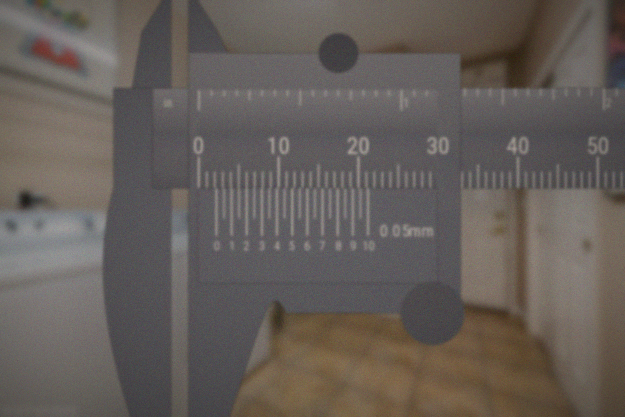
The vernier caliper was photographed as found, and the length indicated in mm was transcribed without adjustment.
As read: 2.2 mm
